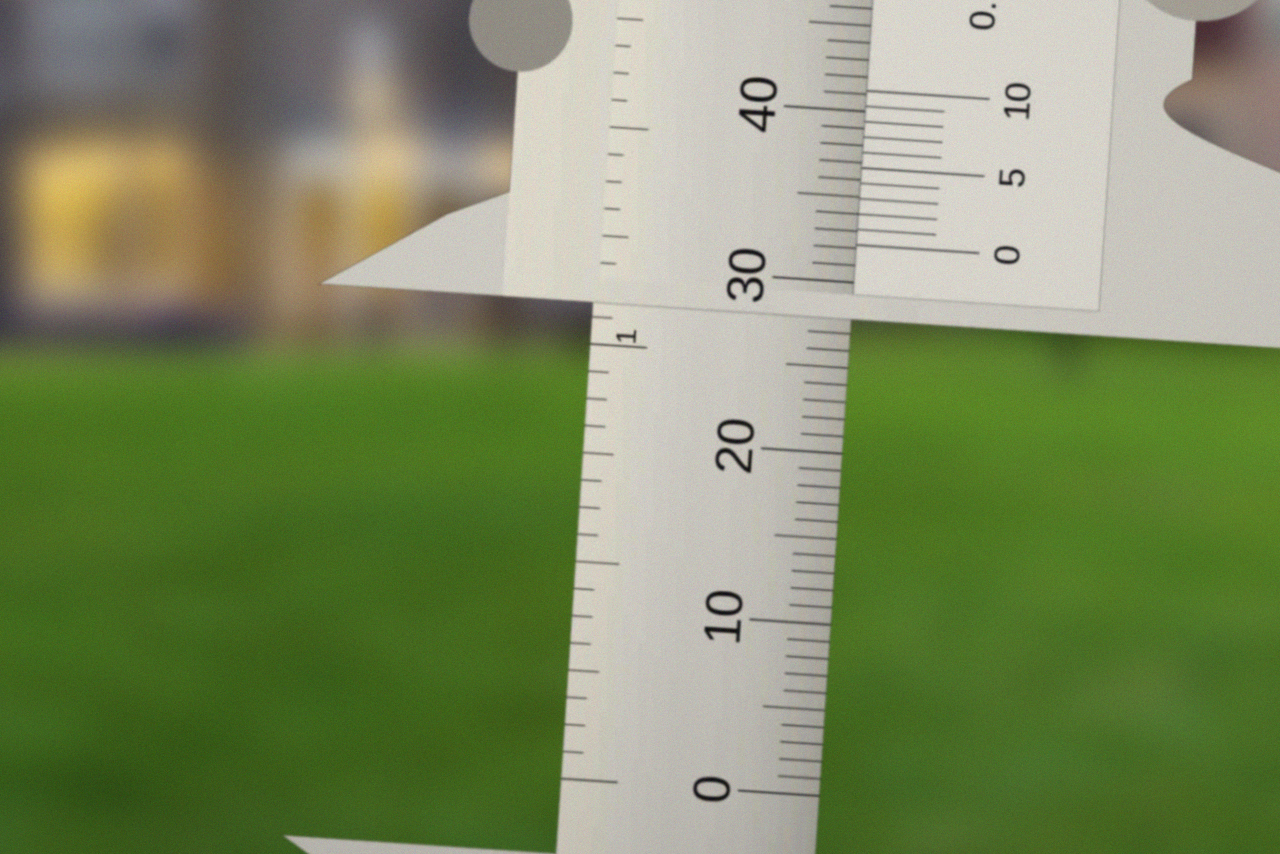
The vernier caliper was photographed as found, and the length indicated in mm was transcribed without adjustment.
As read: 32.2 mm
